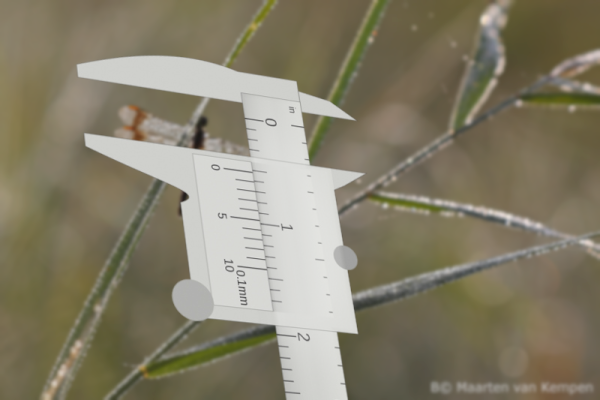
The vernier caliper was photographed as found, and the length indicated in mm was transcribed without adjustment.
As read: 5.2 mm
